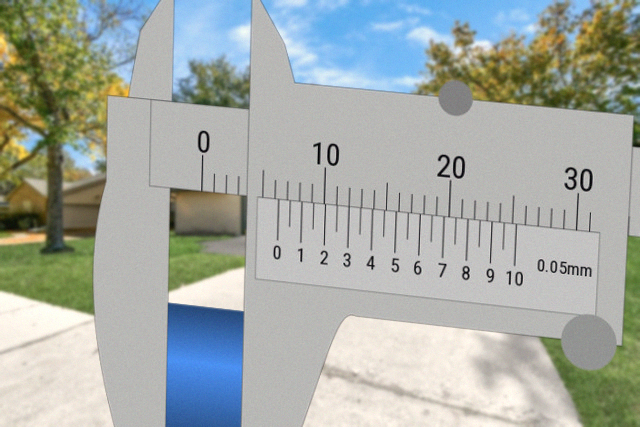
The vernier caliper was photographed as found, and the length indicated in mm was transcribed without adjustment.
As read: 6.3 mm
